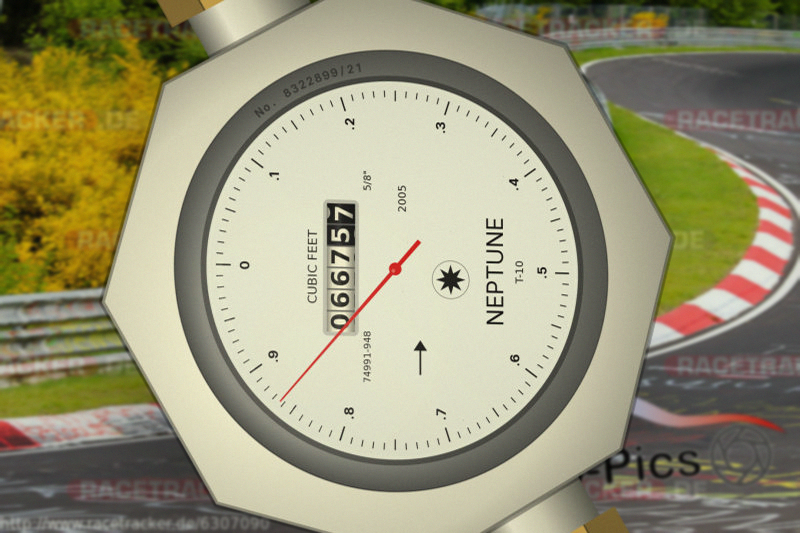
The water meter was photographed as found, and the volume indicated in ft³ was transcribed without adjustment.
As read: 66756.86 ft³
